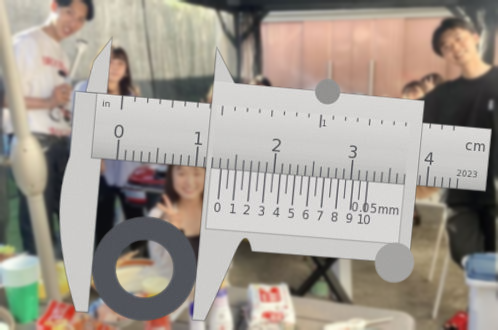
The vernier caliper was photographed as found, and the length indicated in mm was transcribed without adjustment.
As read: 13.2 mm
